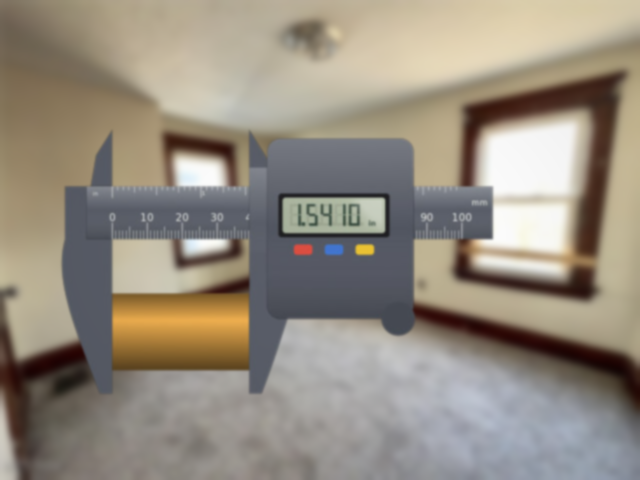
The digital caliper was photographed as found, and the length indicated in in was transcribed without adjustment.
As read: 1.5410 in
